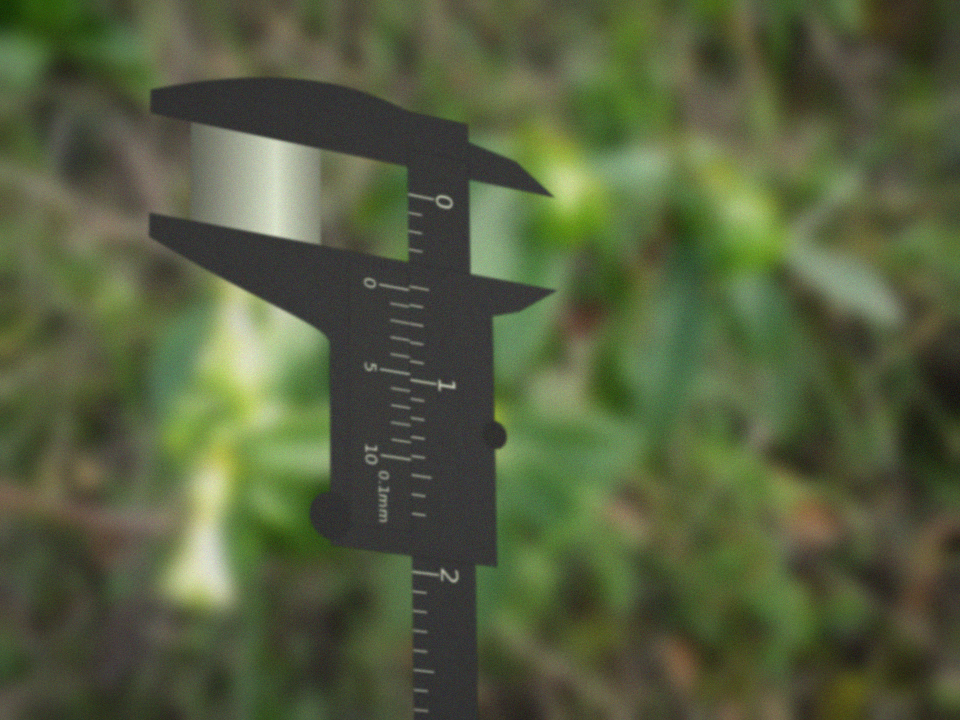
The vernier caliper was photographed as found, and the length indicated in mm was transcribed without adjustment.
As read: 5.2 mm
